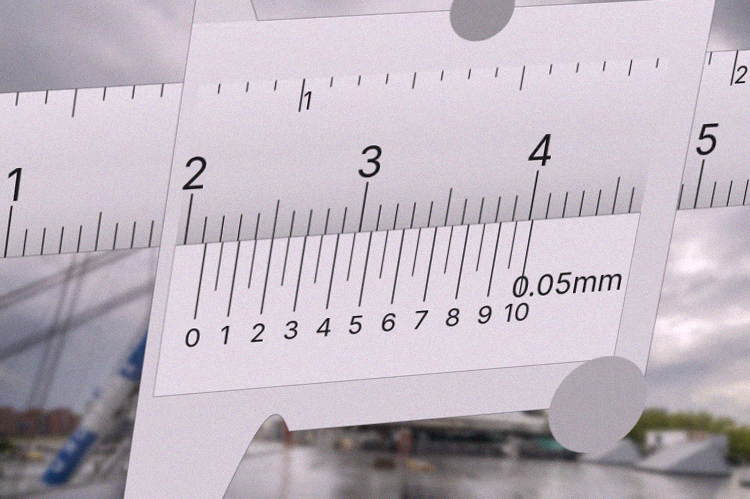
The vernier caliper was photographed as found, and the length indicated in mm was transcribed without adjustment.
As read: 21.2 mm
